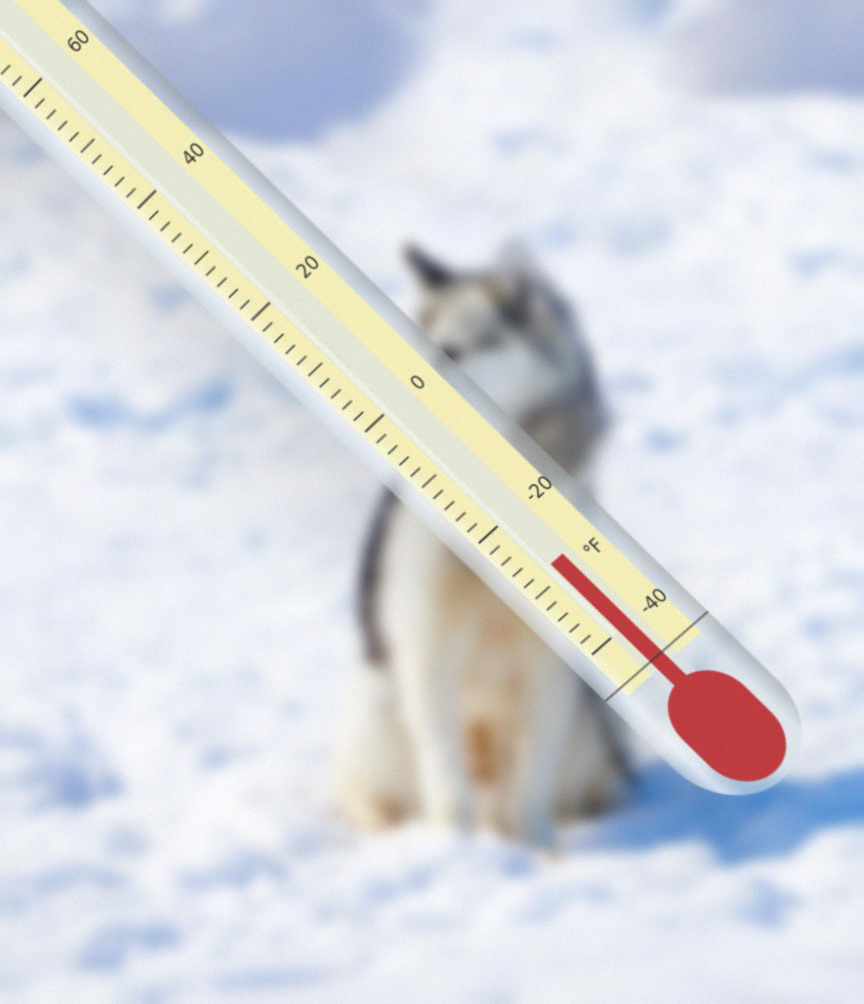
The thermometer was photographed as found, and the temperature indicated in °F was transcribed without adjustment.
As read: -28 °F
